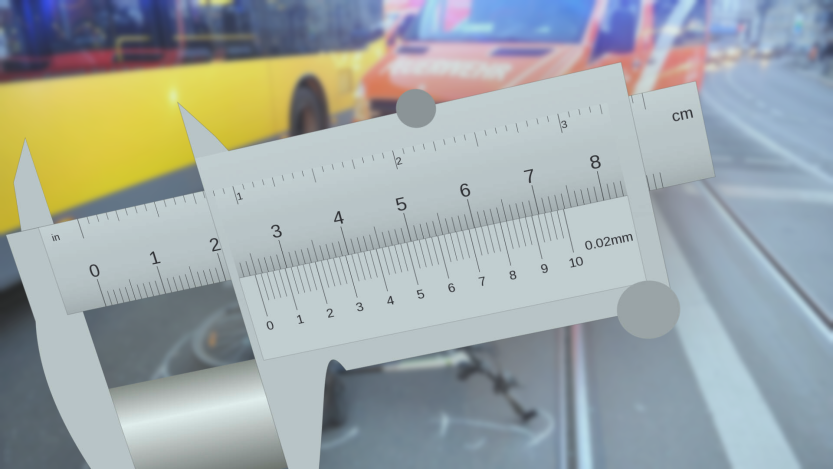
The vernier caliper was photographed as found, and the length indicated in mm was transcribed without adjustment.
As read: 24.8 mm
